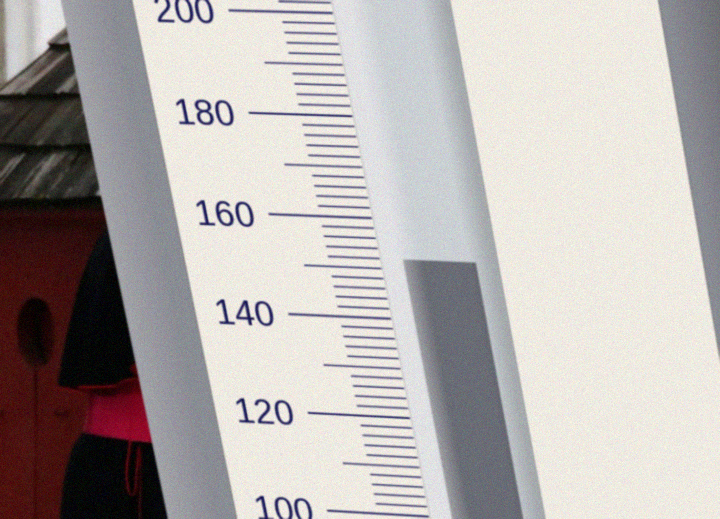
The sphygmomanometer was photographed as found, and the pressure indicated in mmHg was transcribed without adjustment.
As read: 152 mmHg
